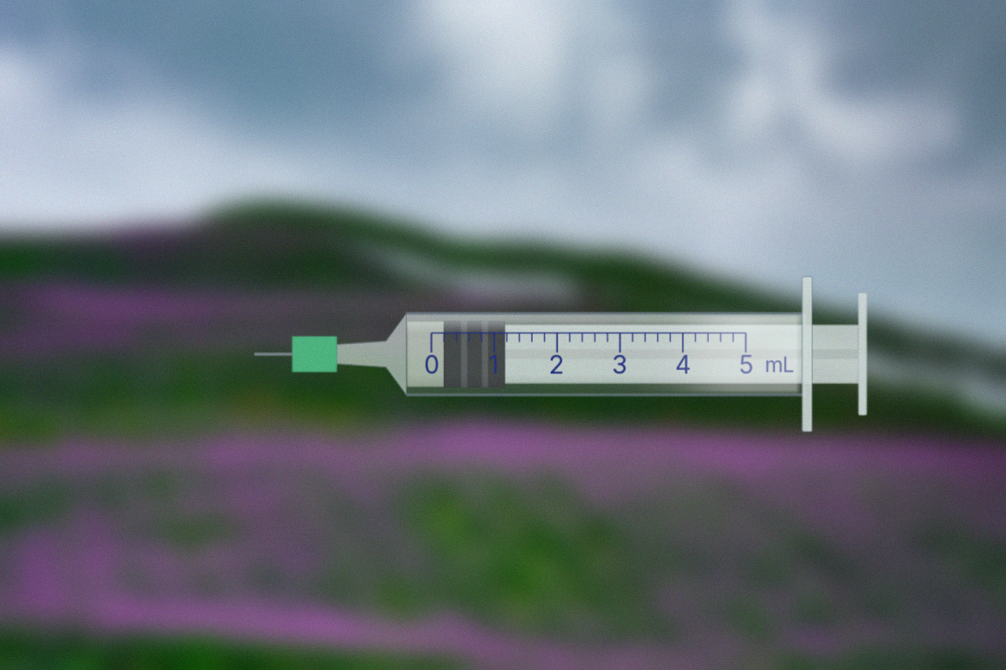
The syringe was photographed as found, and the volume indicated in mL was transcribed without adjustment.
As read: 0.2 mL
